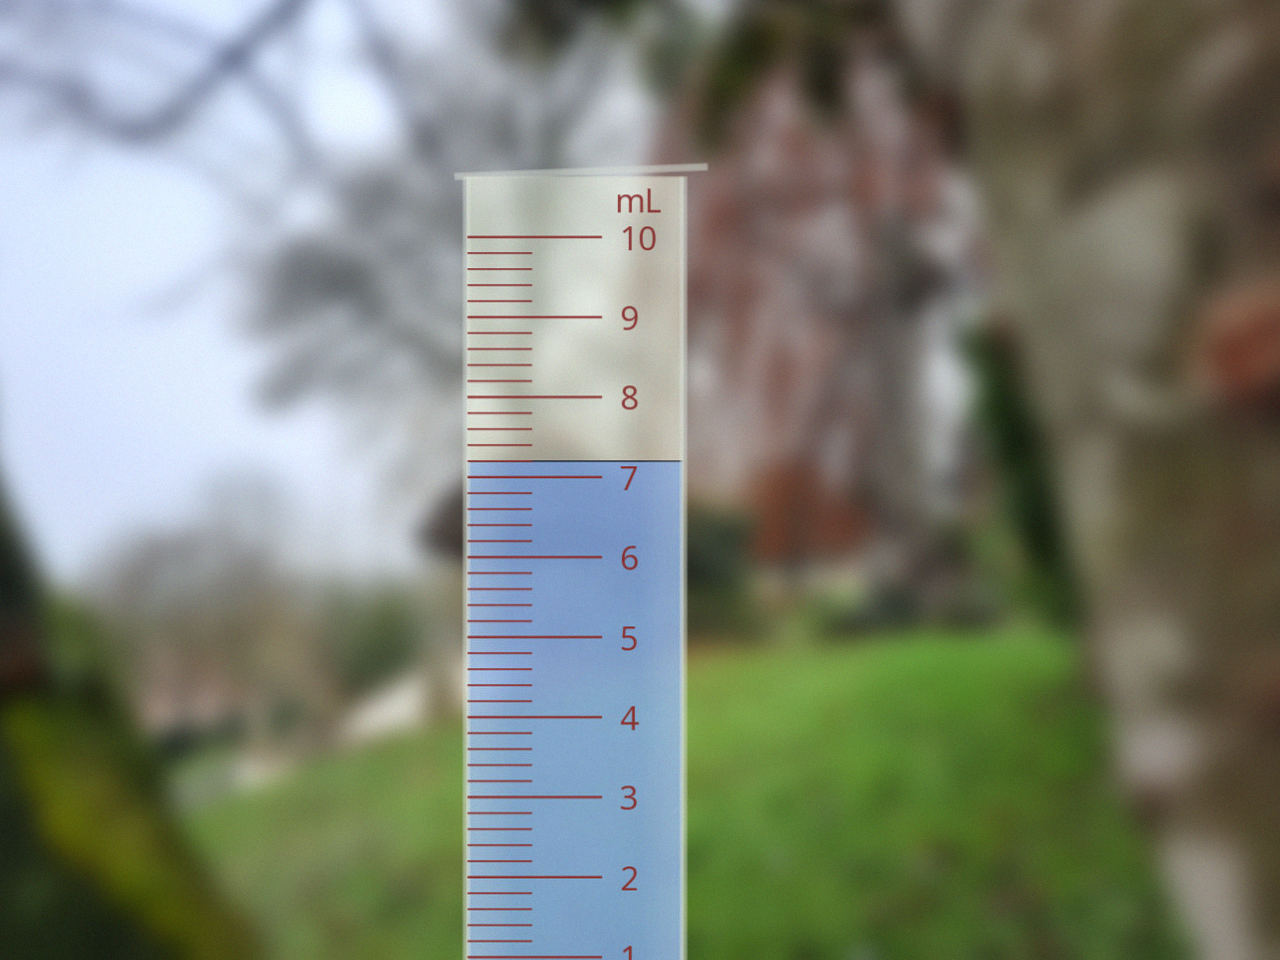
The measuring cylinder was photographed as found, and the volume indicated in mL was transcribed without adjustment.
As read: 7.2 mL
